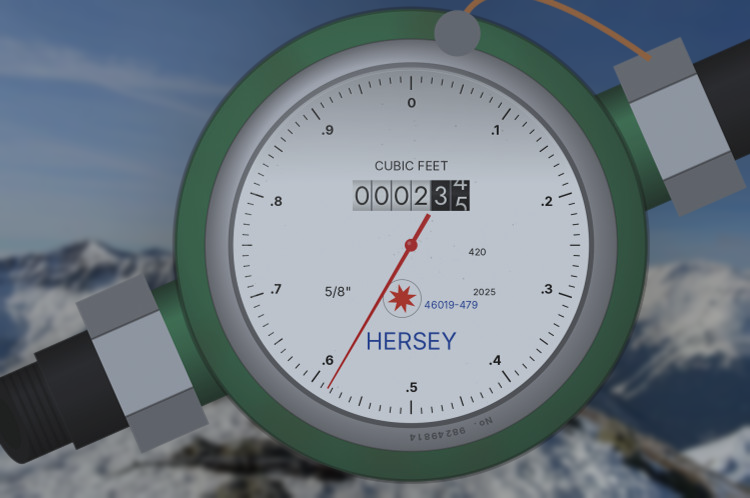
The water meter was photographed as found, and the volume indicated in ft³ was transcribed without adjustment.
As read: 234.58 ft³
